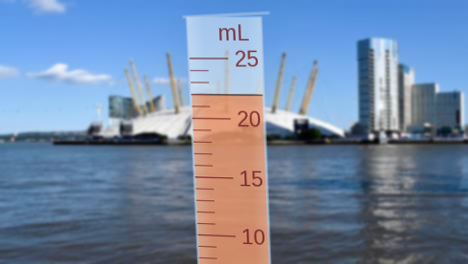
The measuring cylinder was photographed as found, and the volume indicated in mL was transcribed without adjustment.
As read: 22 mL
